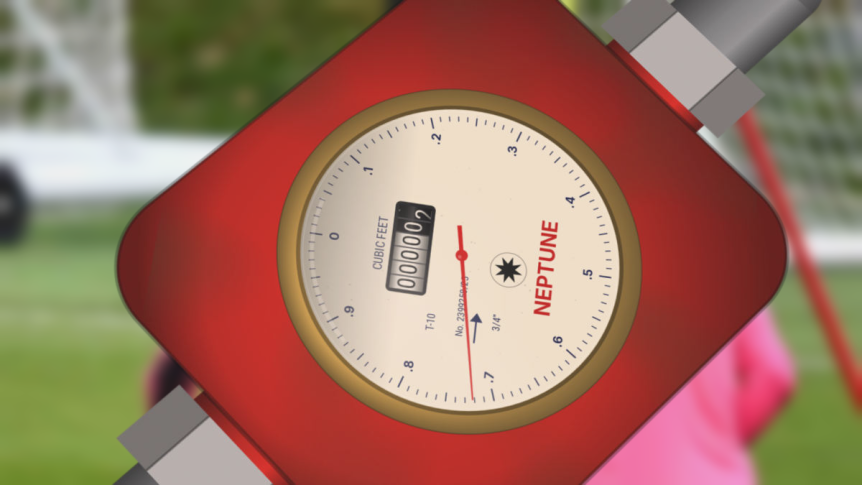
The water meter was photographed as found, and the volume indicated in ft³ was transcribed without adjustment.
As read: 1.72 ft³
